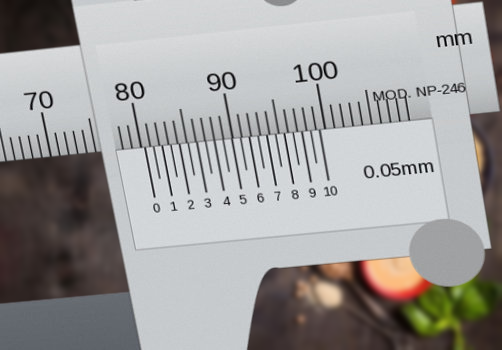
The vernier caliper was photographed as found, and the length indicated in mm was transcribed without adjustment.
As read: 80.4 mm
